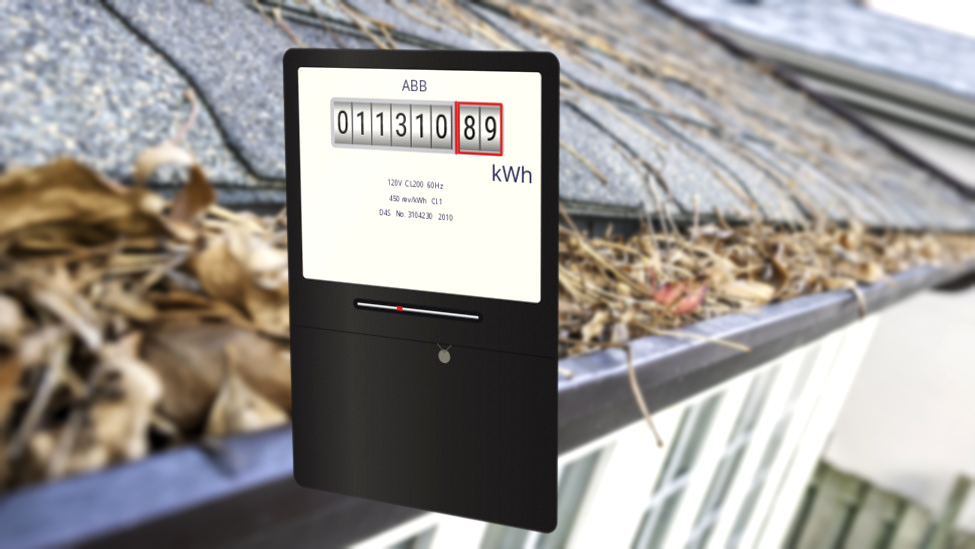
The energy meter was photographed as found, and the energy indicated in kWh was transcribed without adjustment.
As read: 11310.89 kWh
